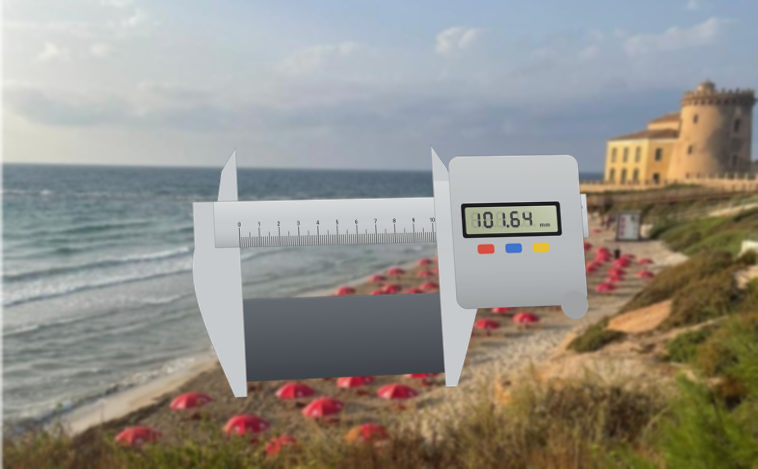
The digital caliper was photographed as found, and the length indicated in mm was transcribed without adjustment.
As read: 101.64 mm
